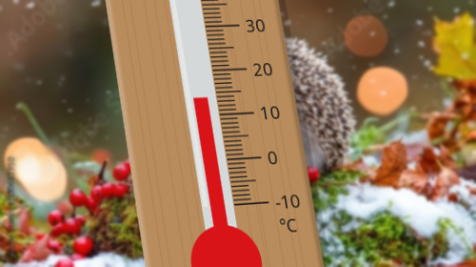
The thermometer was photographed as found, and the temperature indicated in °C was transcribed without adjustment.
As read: 14 °C
